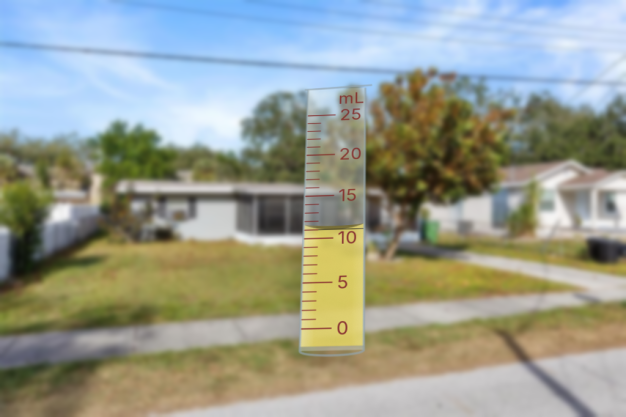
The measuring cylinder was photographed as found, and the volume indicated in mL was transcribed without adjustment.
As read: 11 mL
